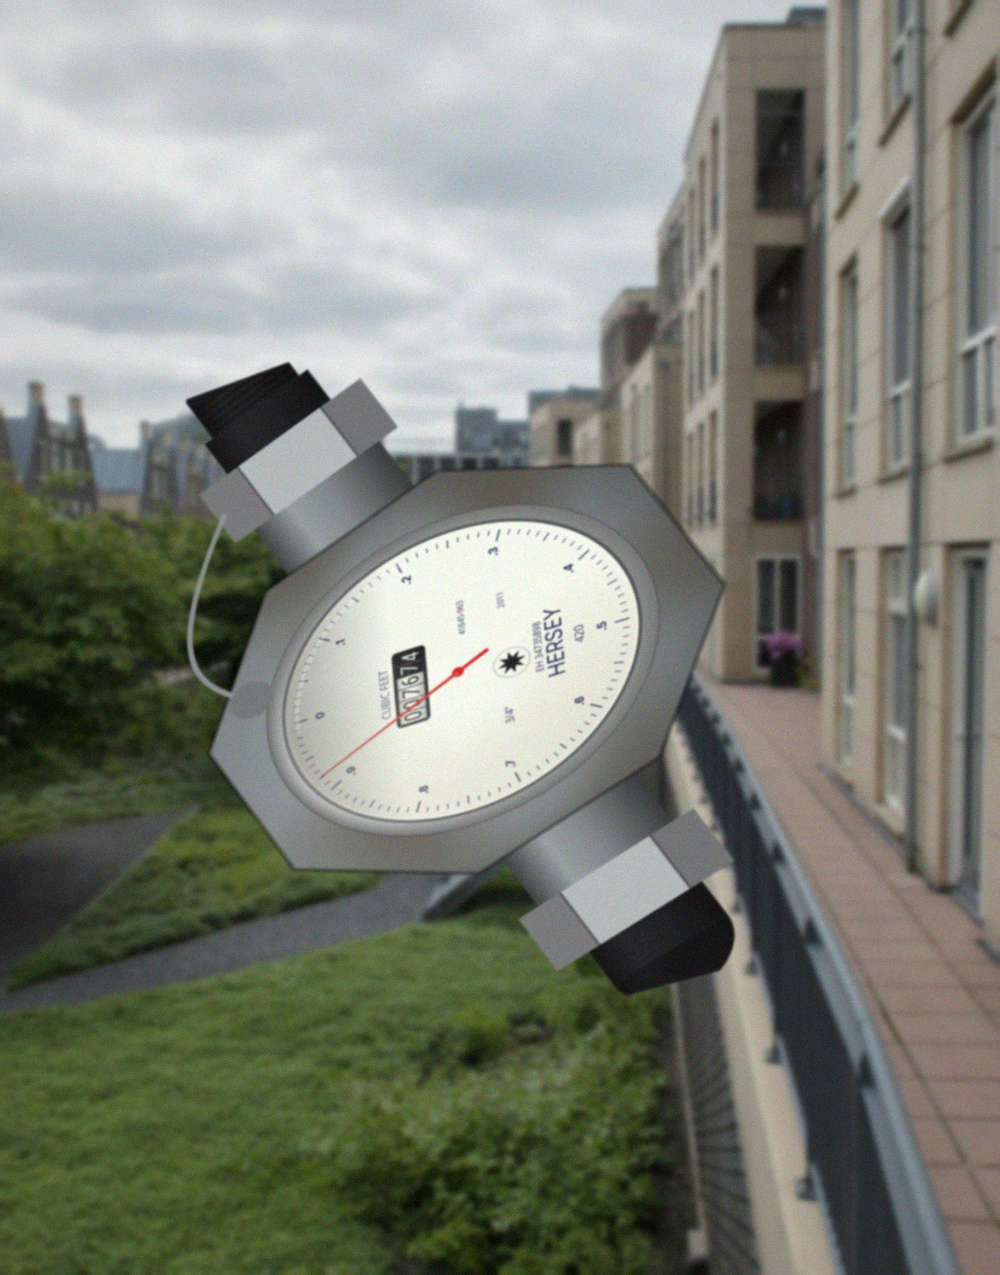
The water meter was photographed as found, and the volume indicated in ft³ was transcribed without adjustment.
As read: 7673.92 ft³
